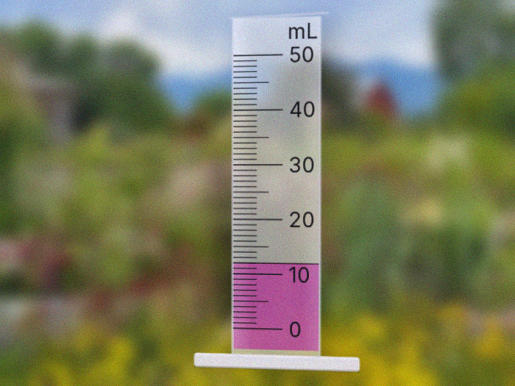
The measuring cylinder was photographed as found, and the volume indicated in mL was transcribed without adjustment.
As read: 12 mL
